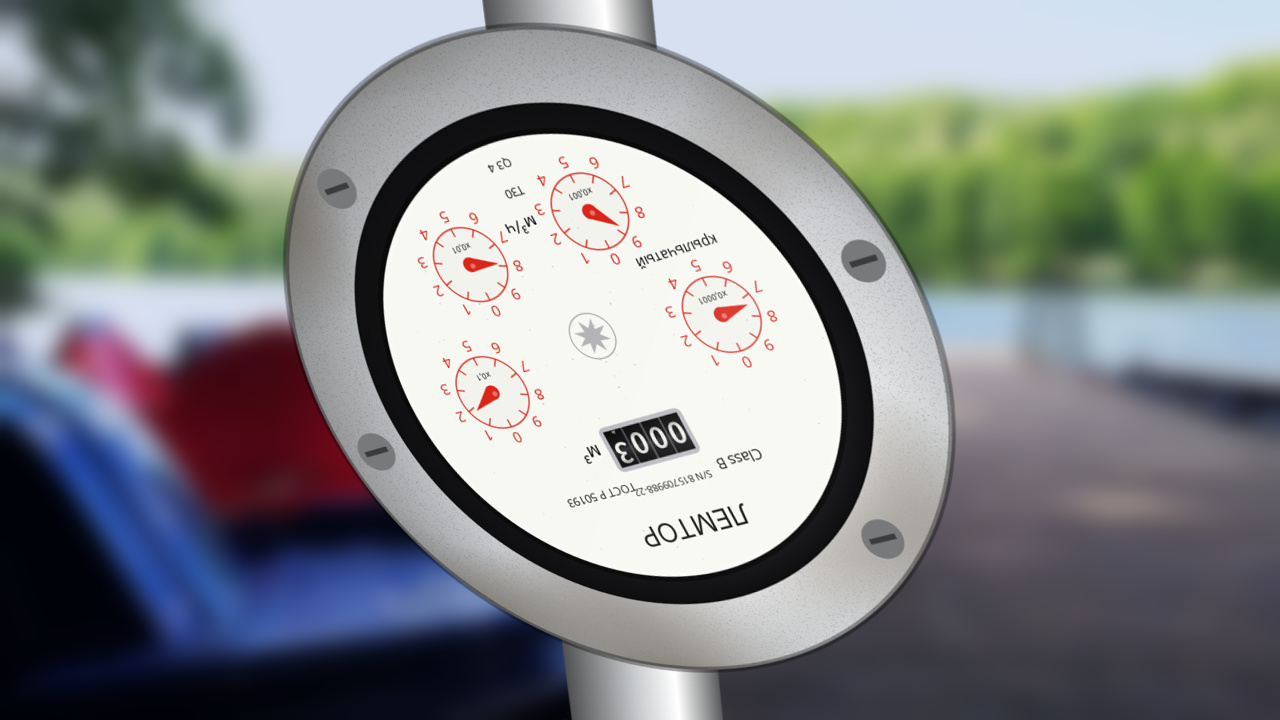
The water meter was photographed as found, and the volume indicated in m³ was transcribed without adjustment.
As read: 3.1787 m³
